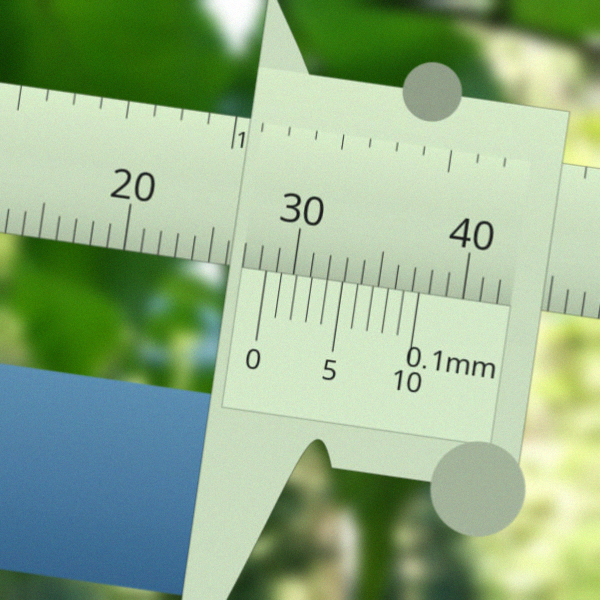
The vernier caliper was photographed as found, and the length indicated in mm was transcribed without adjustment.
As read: 28.4 mm
